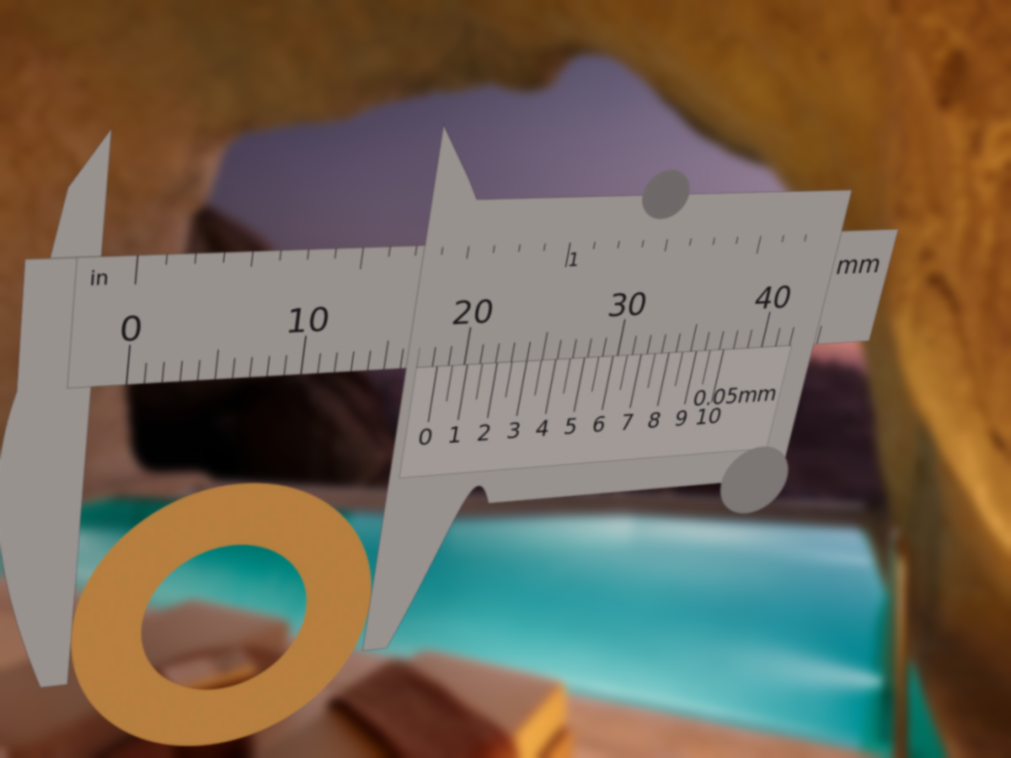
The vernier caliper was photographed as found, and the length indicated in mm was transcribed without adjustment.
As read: 18.3 mm
